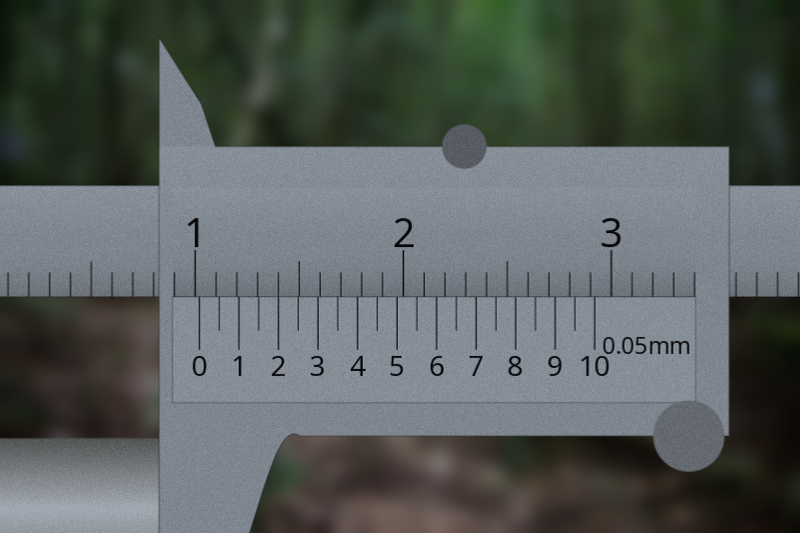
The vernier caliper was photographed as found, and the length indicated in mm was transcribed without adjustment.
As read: 10.2 mm
